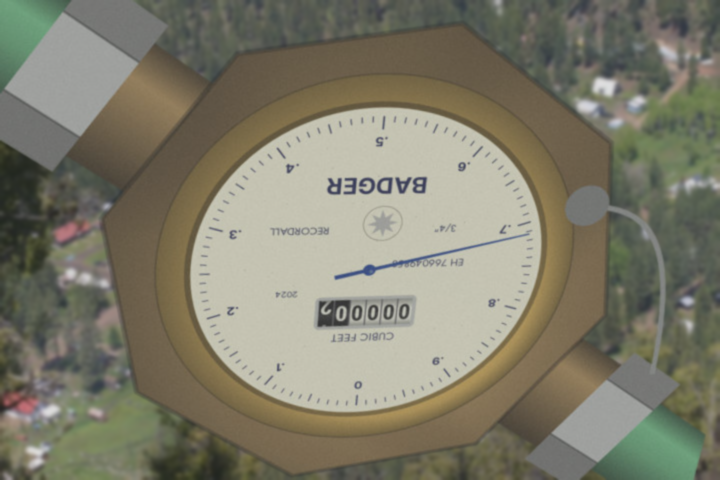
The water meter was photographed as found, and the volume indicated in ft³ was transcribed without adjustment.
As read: 1.71 ft³
